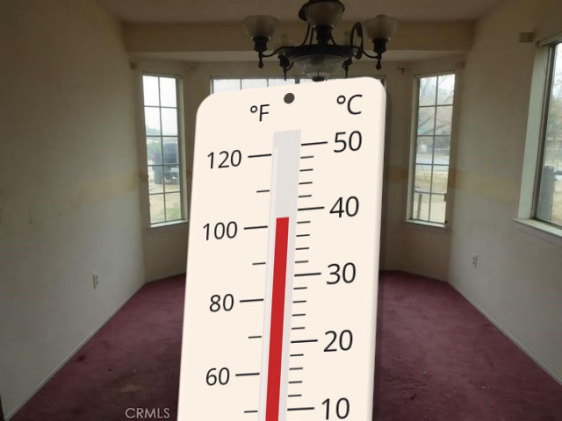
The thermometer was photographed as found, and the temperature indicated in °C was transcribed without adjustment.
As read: 39 °C
